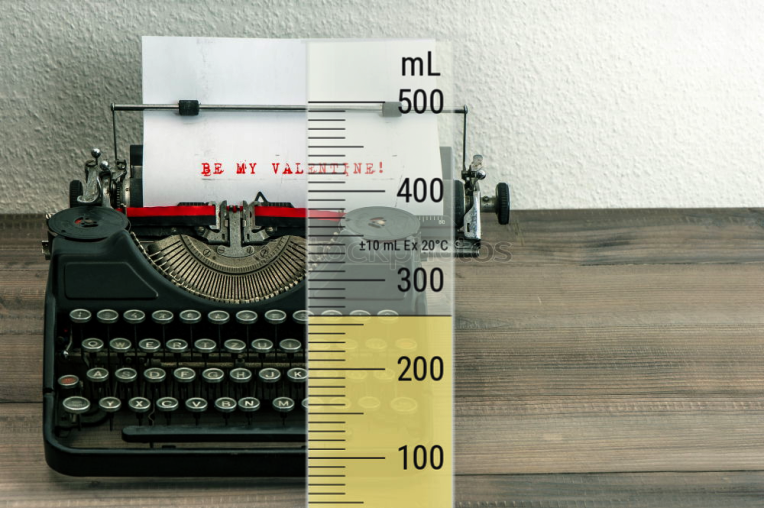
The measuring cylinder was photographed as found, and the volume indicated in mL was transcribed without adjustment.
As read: 260 mL
